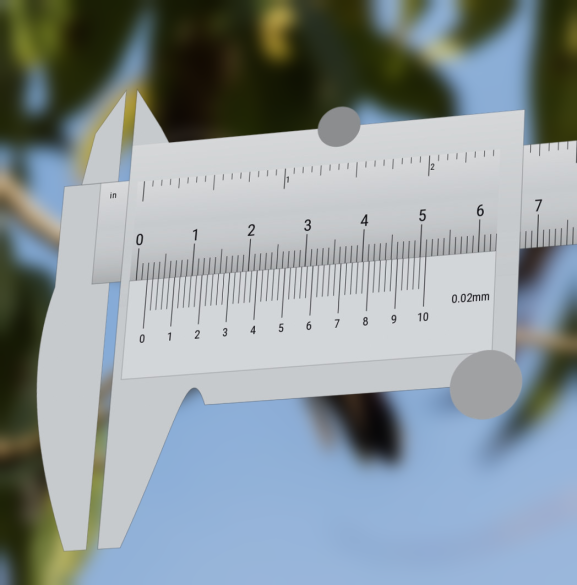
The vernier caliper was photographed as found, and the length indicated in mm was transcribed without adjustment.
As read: 2.0 mm
